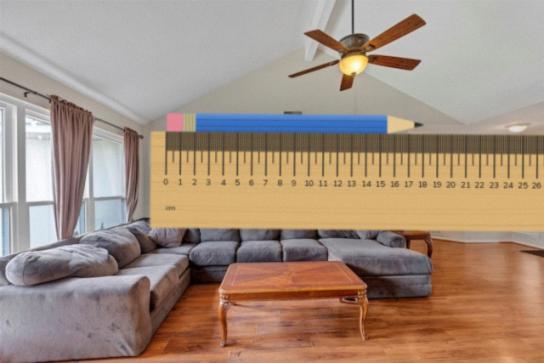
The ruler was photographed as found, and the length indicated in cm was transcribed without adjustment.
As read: 18 cm
